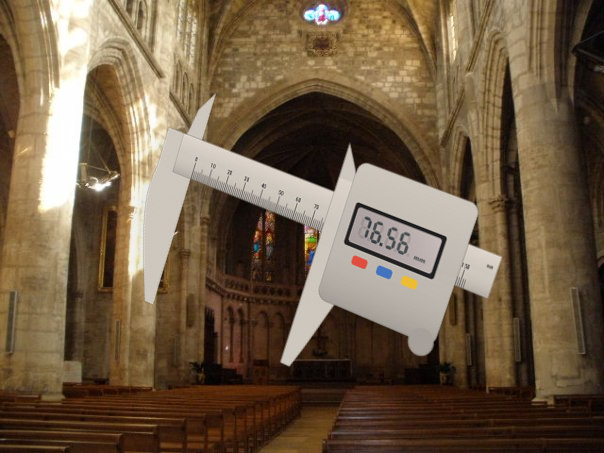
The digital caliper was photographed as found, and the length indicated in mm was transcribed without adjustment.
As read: 76.56 mm
